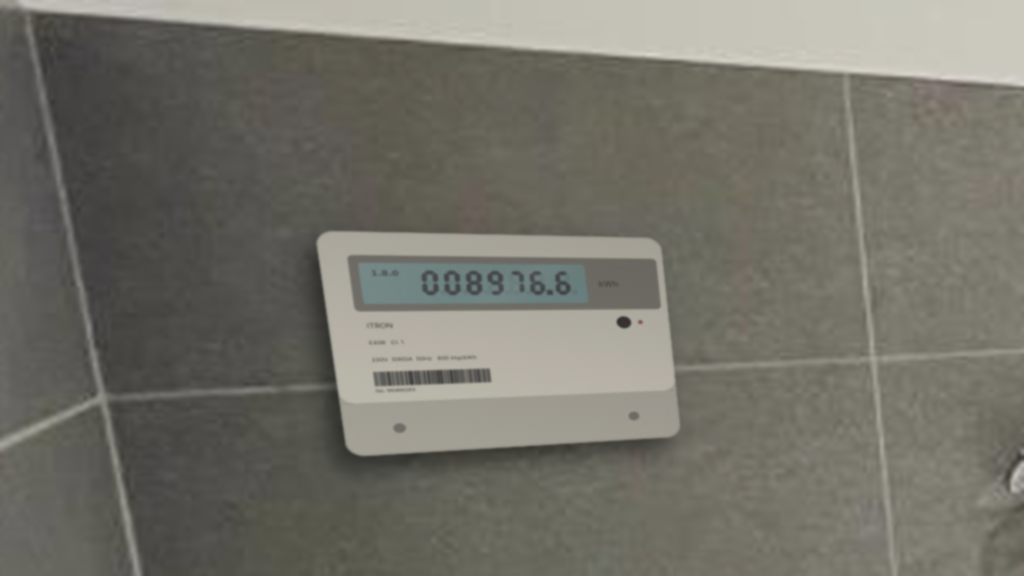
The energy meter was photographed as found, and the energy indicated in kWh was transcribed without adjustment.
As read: 8976.6 kWh
